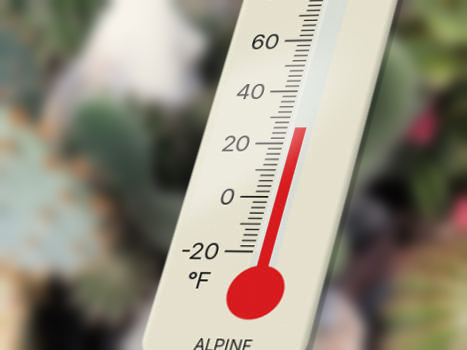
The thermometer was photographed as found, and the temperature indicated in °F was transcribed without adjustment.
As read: 26 °F
